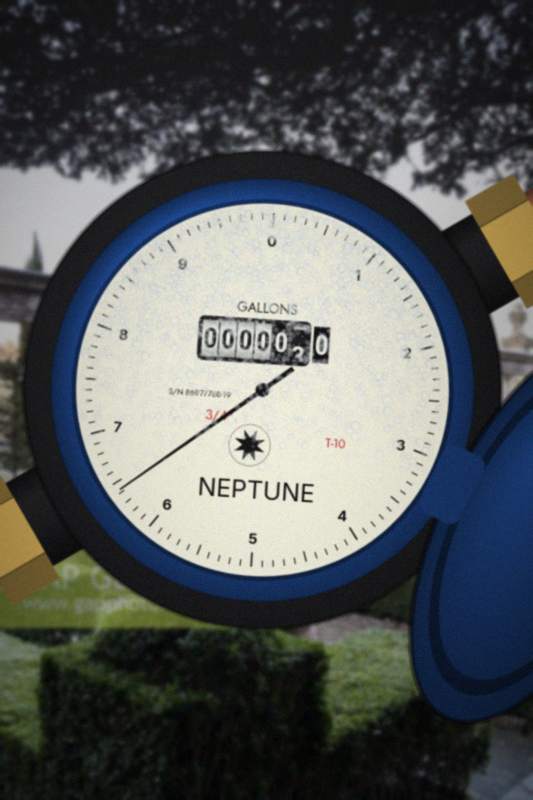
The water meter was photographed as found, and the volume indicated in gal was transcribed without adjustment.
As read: 26.4 gal
